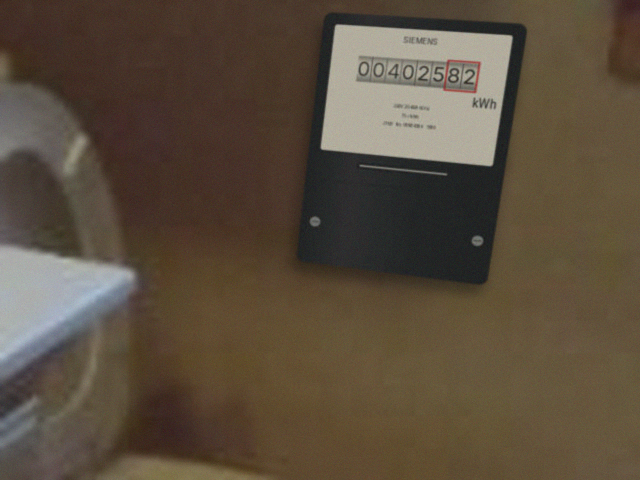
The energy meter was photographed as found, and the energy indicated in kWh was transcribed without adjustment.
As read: 4025.82 kWh
